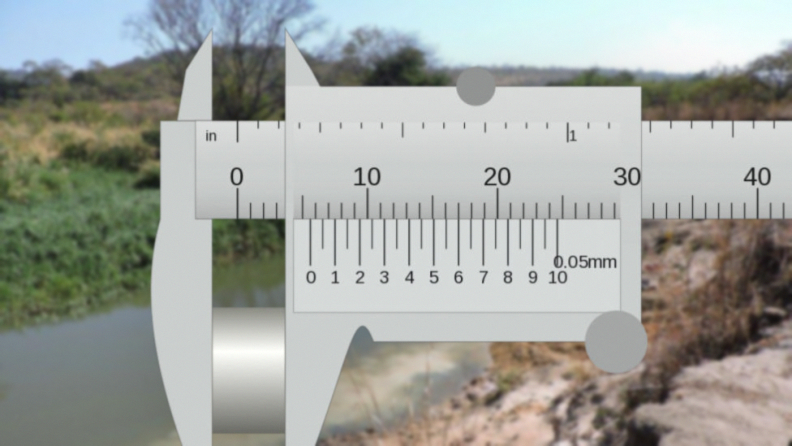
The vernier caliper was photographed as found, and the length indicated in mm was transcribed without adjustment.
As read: 5.6 mm
